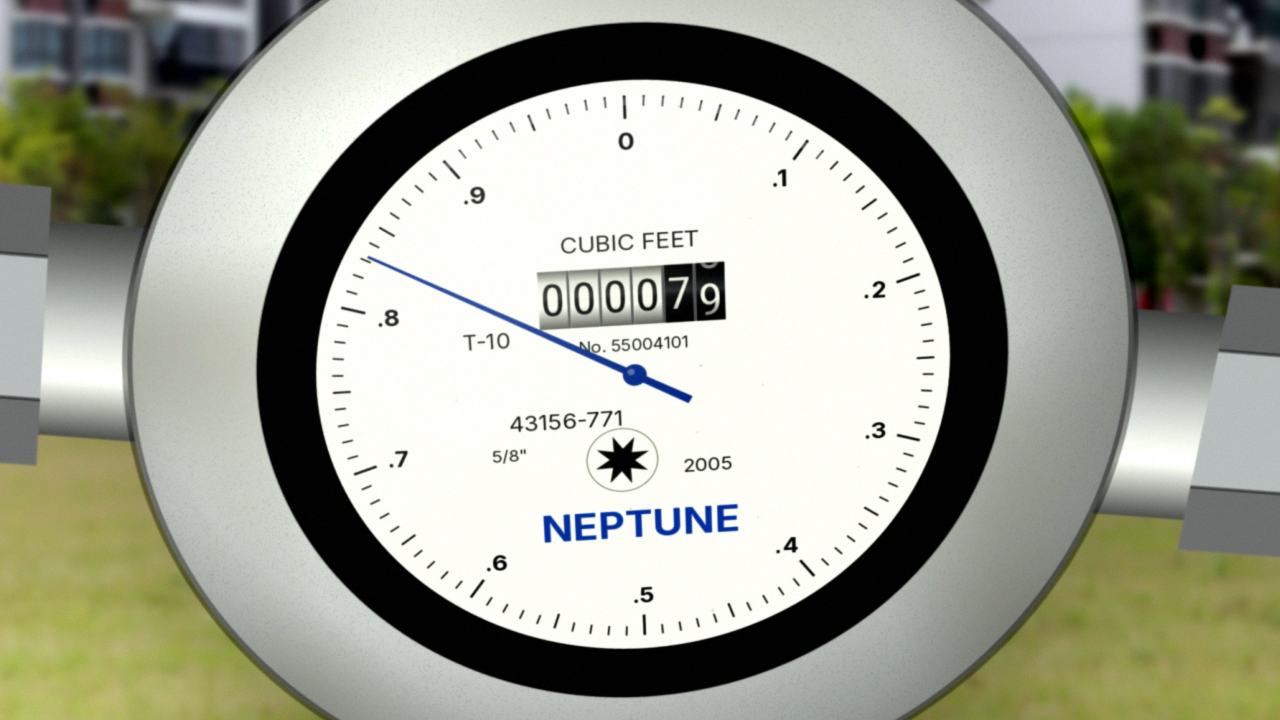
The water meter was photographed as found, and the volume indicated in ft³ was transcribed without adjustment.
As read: 78.83 ft³
